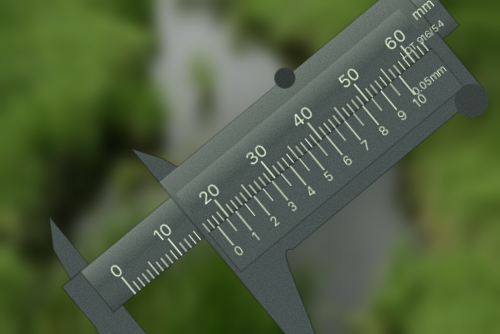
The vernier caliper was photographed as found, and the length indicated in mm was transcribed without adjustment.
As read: 17.6 mm
